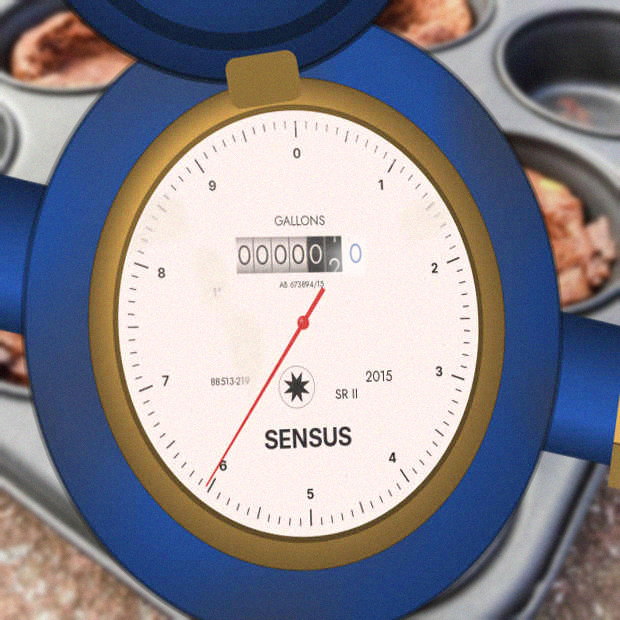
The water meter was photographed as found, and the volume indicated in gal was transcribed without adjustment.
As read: 16.0 gal
